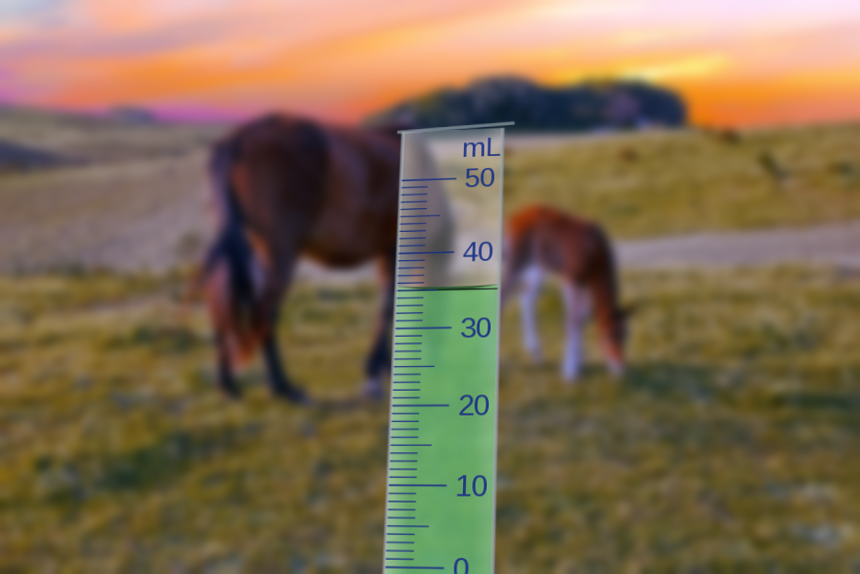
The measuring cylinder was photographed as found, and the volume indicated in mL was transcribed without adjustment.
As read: 35 mL
